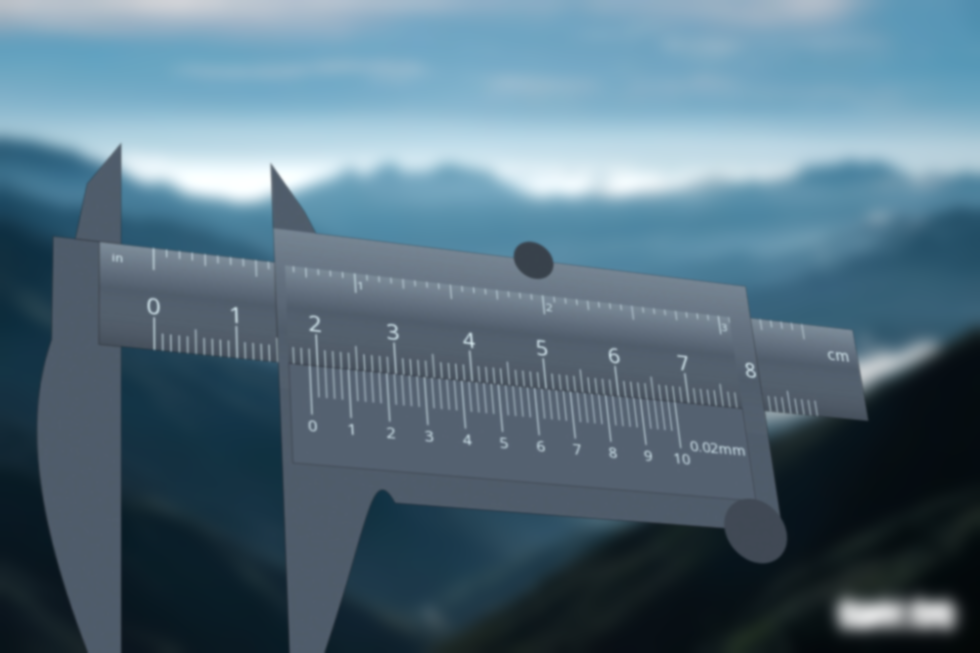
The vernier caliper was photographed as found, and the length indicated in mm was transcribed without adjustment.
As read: 19.0 mm
